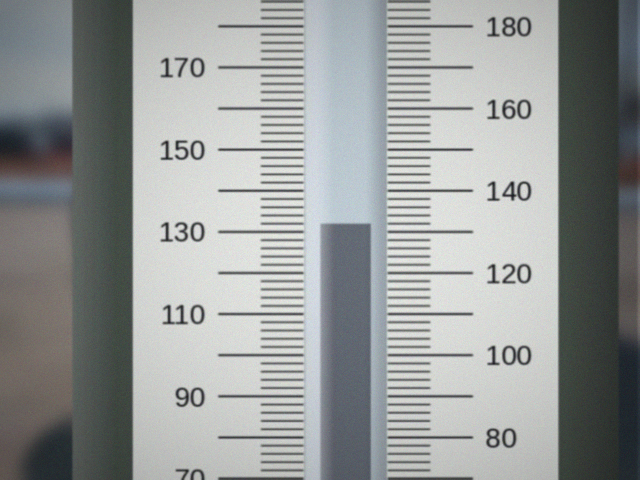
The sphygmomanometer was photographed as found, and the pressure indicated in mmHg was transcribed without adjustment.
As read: 132 mmHg
